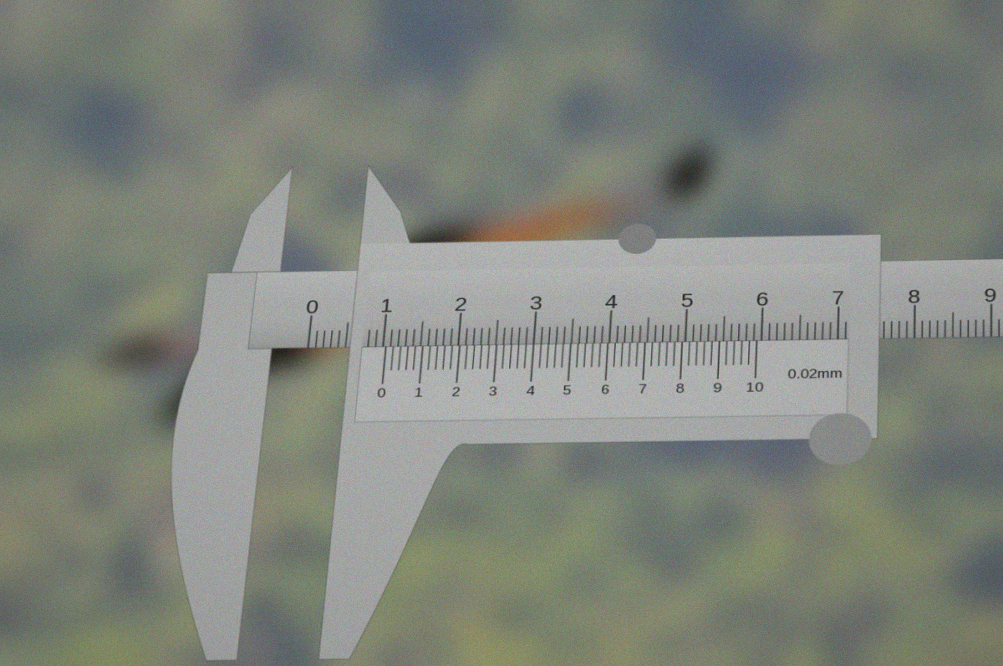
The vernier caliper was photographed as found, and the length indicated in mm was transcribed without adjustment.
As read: 10.4 mm
